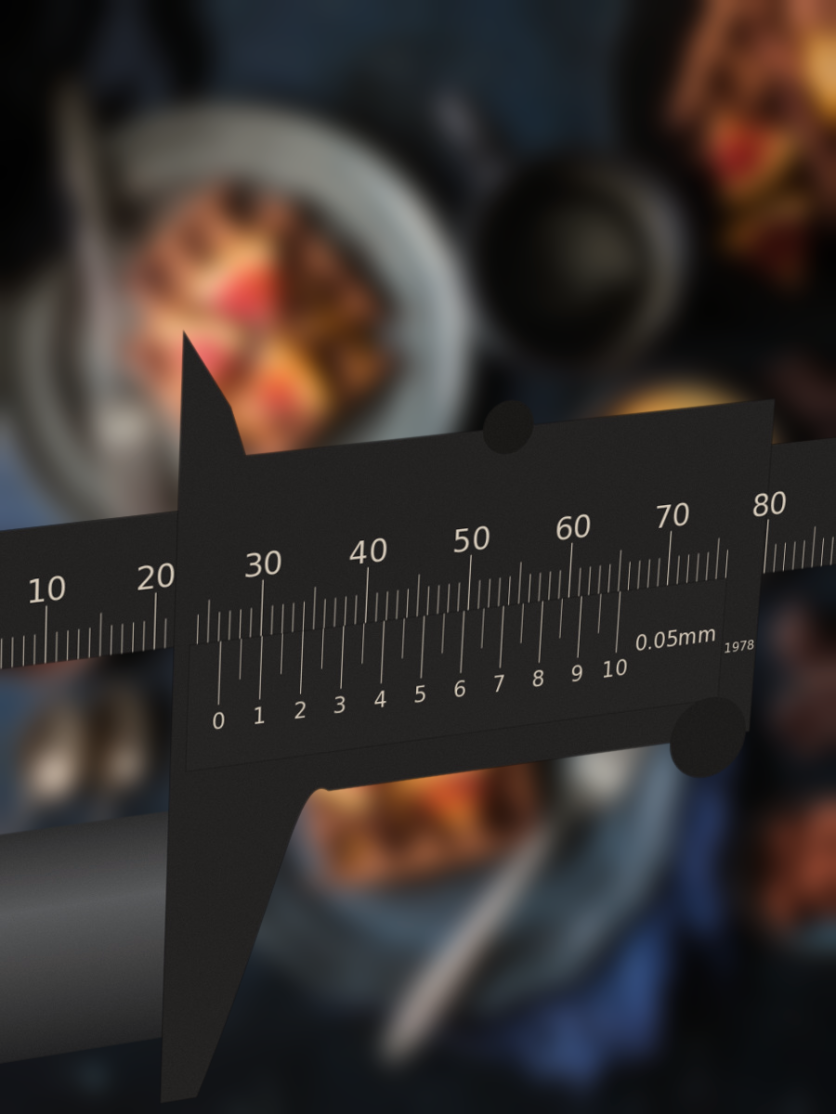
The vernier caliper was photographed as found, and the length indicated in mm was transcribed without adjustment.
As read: 26.2 mm
